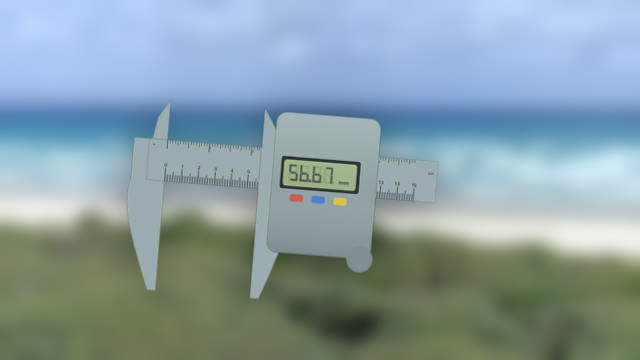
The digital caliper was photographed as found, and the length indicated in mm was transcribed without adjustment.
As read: 56.67 mm
